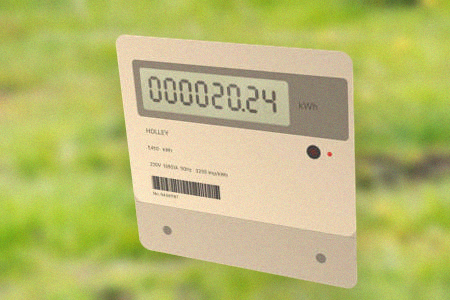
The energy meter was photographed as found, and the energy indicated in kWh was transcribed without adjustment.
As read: 20.24 kWh
